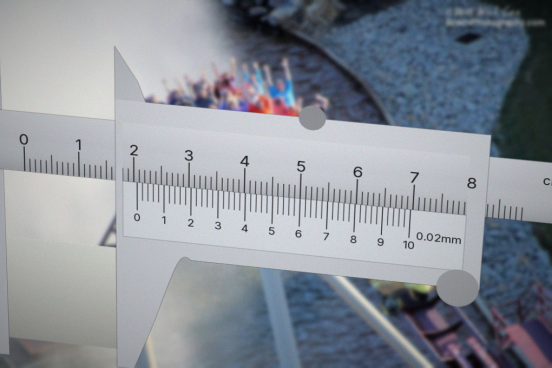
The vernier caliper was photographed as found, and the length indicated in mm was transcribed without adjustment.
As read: 20.6 mm
